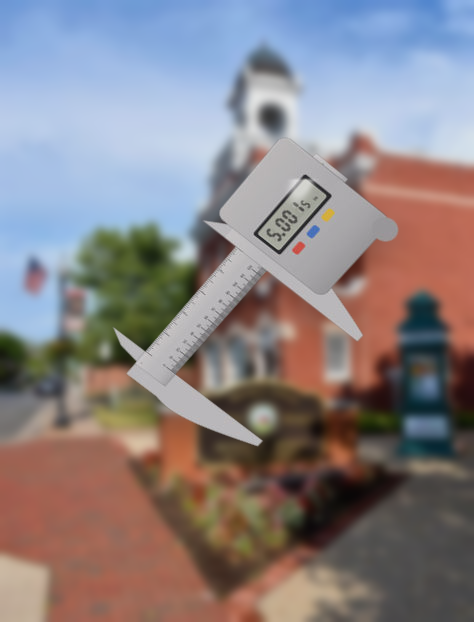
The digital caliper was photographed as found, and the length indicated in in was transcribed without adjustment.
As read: 5.0015 in
